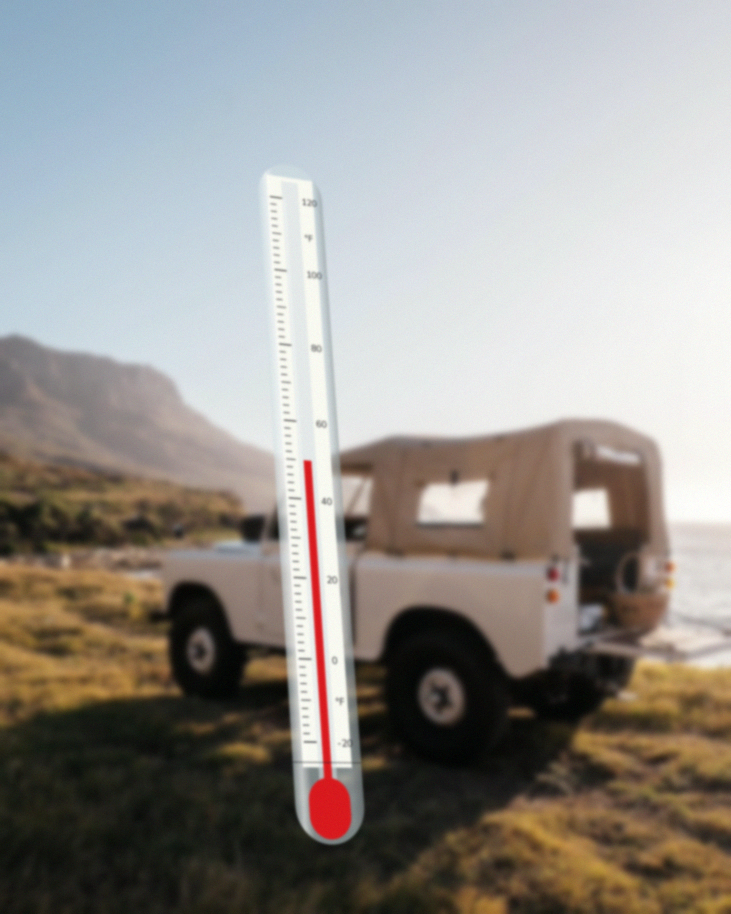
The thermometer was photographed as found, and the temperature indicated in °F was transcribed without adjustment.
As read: 50 °F
